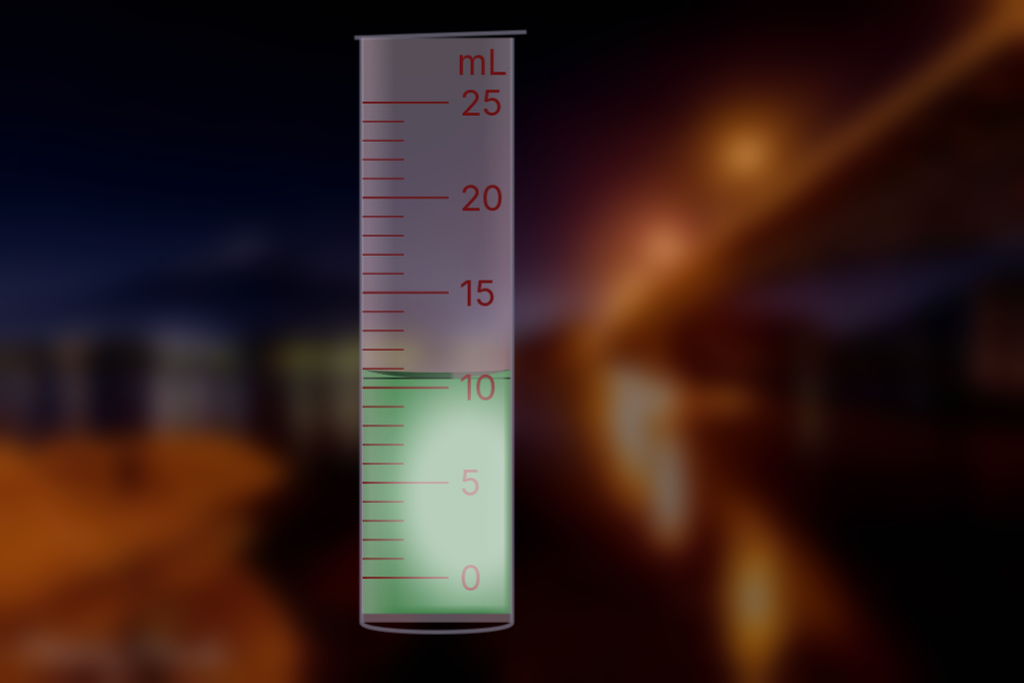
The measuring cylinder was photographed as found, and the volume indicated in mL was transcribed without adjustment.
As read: 10.5 mL
